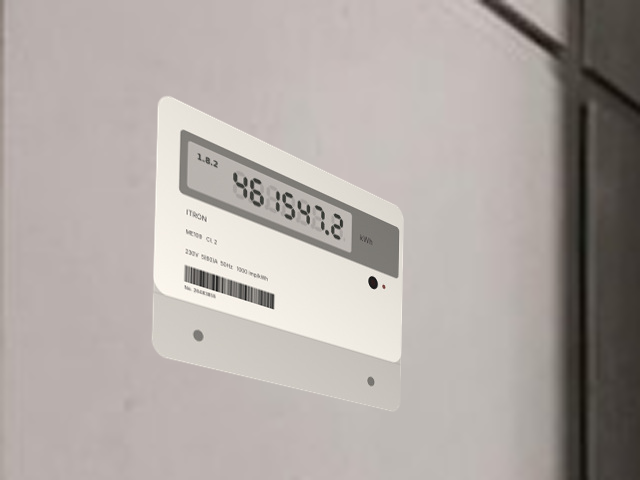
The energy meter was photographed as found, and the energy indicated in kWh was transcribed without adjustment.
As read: 461547.2 kWh
